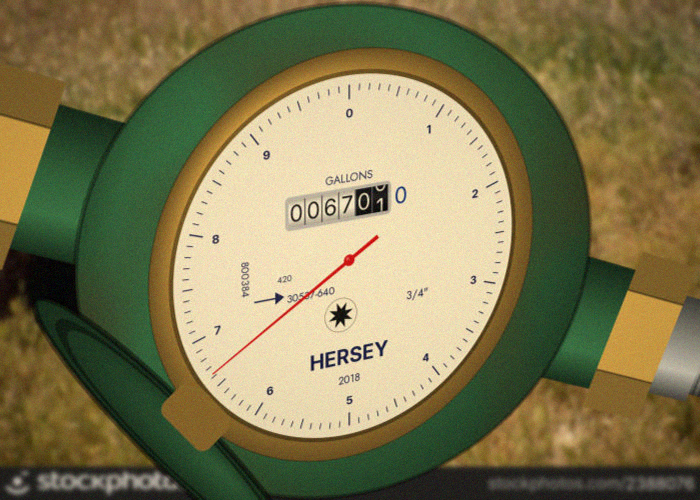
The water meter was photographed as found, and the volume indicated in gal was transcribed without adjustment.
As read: 67006.6 gal
